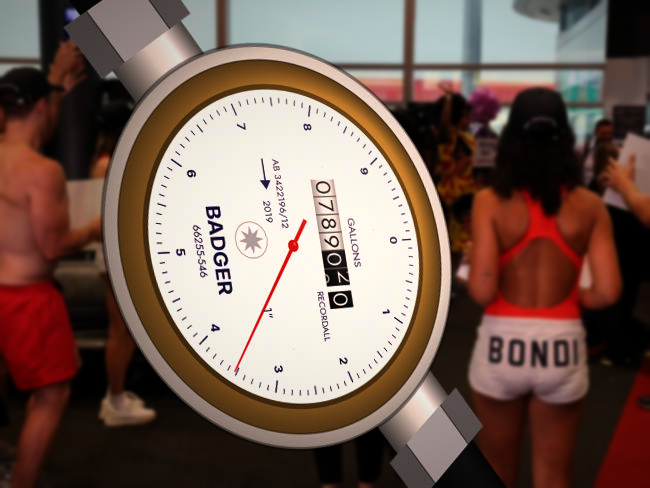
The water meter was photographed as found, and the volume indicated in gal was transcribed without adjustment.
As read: 789023.5 gal
